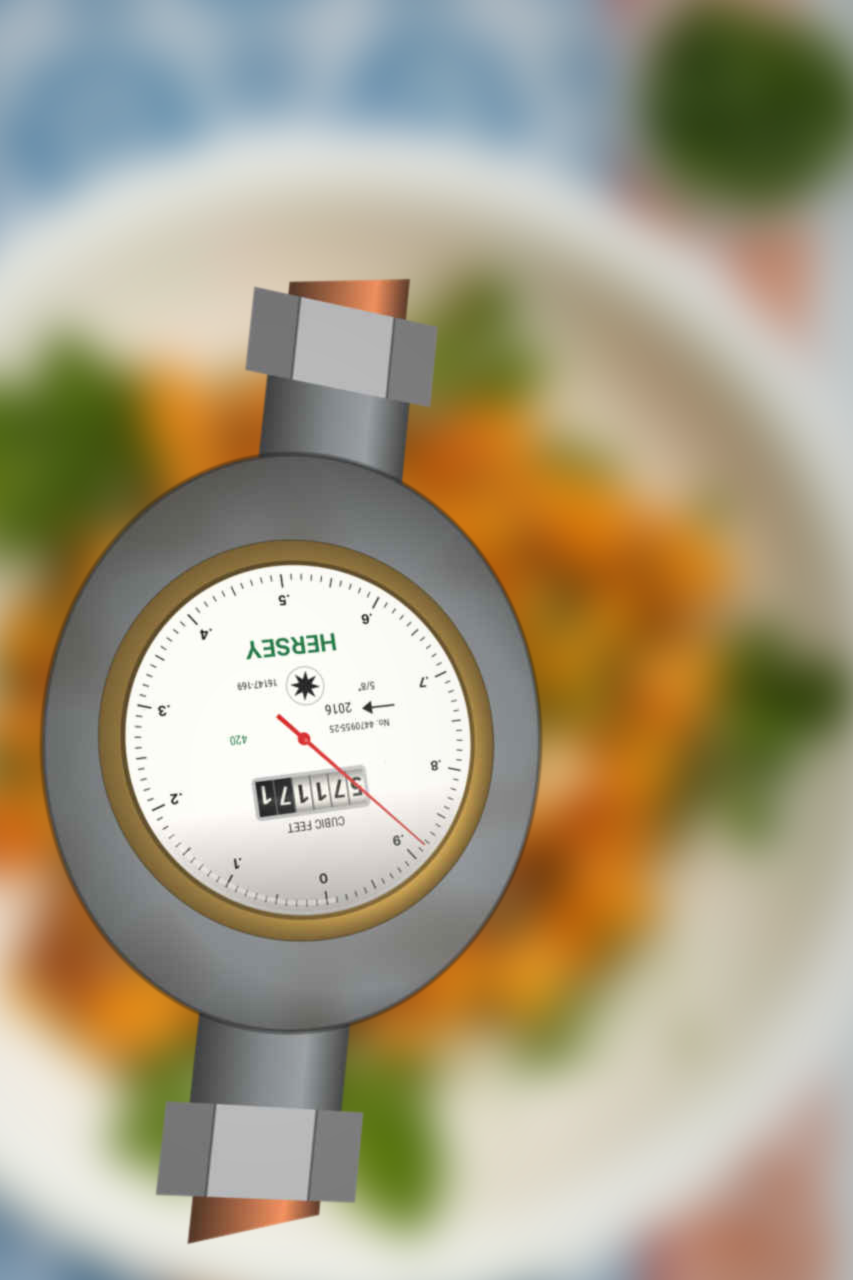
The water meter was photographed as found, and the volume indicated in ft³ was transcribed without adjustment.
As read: 571170.88 ft³
